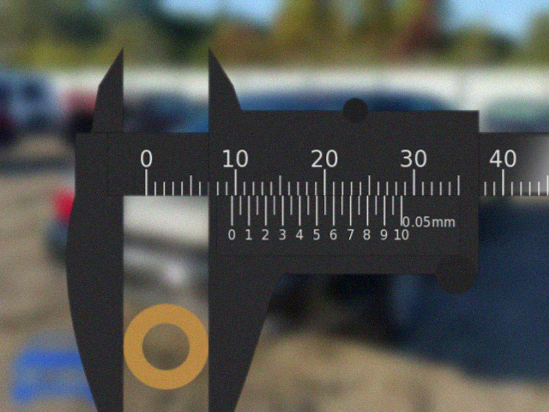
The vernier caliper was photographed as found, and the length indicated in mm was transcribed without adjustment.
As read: 9.6 mm
